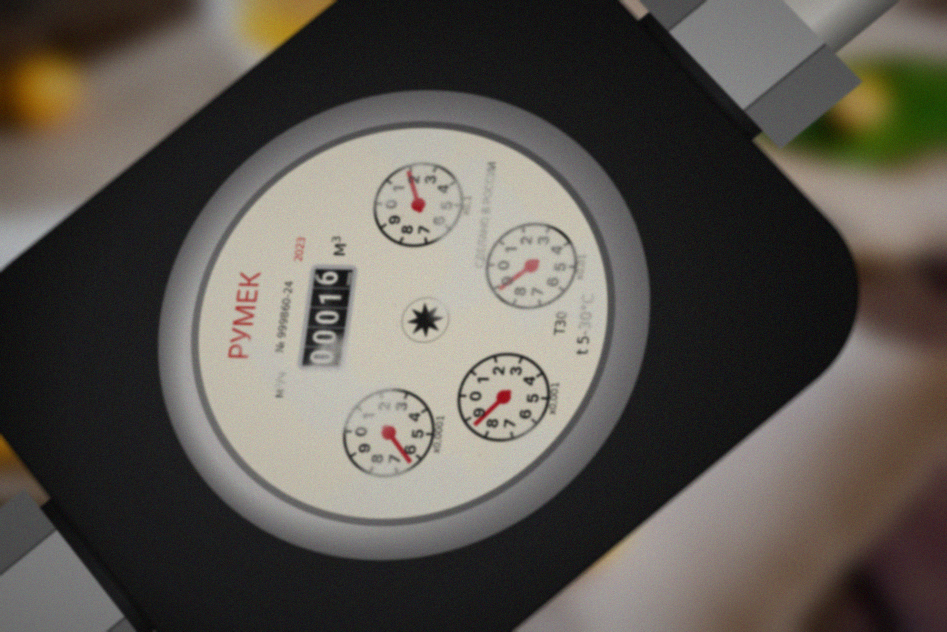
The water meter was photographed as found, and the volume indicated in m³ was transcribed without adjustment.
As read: 16.1886 m³
